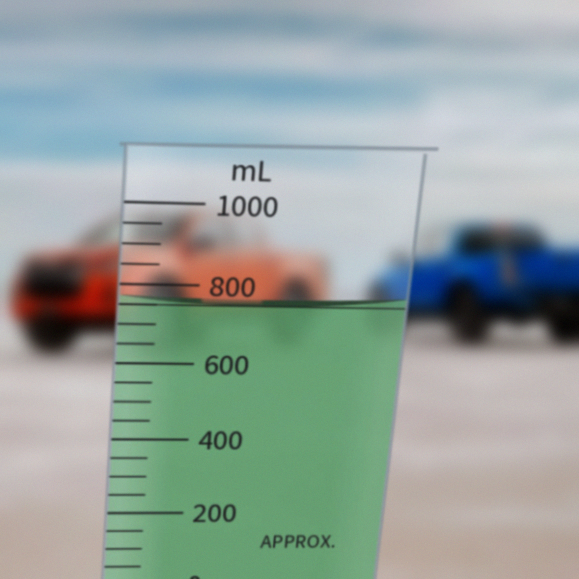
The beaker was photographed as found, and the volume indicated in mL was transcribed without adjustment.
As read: 750 mL
